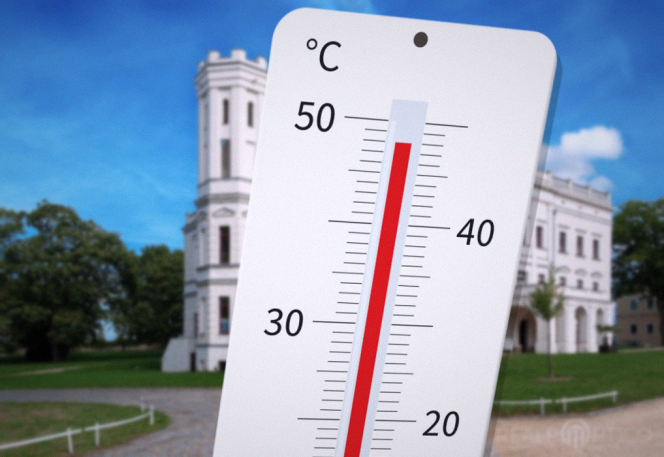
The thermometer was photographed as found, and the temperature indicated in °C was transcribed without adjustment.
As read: 48 °C
